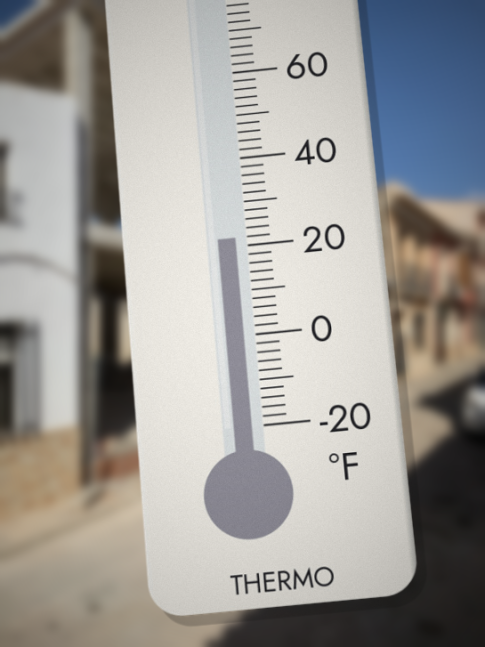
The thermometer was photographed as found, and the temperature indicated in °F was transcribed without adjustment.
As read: 22 °F
